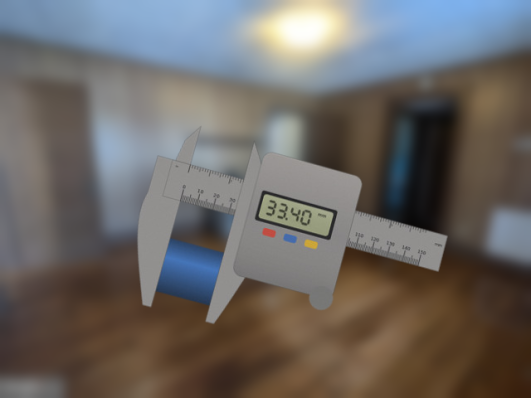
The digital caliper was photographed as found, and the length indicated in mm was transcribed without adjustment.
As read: 33.40 mm
